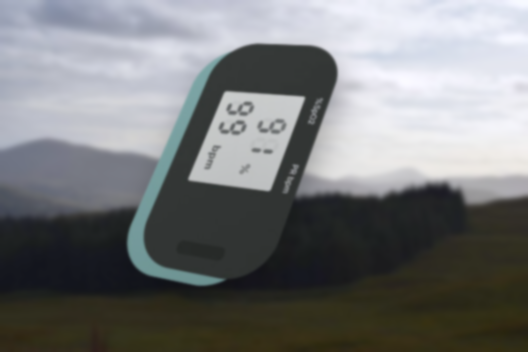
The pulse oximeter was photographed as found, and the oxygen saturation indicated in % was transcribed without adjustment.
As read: 91 %
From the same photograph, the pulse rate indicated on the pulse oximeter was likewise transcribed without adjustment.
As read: 99 bpm
